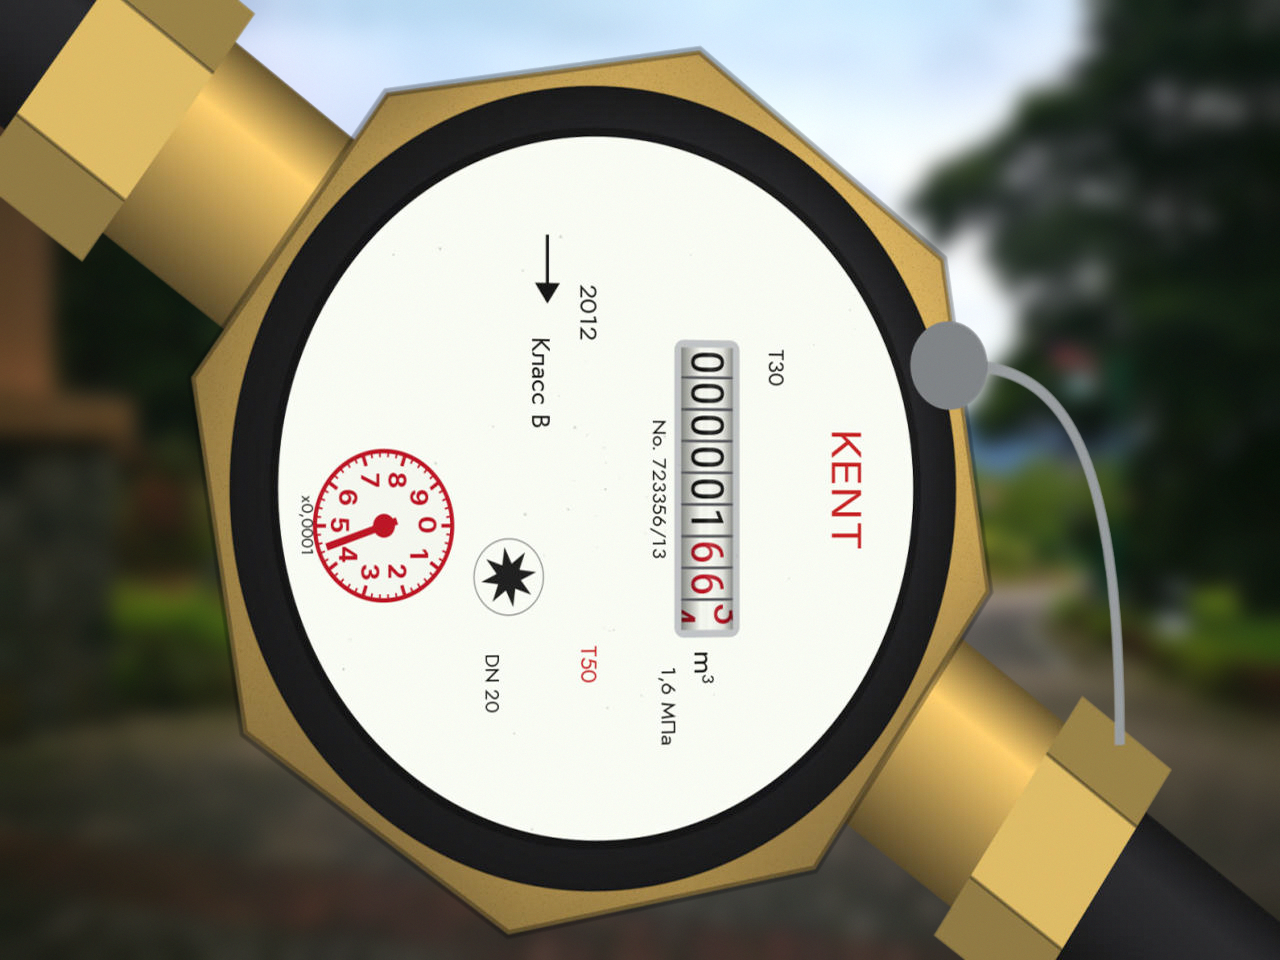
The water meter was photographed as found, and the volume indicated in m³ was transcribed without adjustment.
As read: 1.6634 m³
